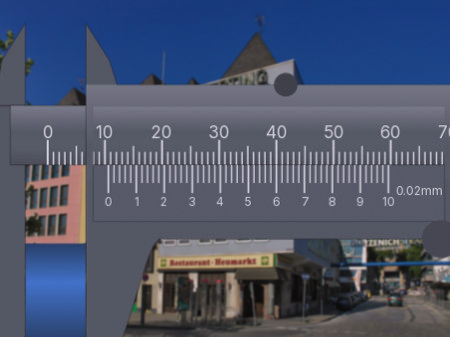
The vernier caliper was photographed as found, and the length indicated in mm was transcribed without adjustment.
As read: 10.6 mm
